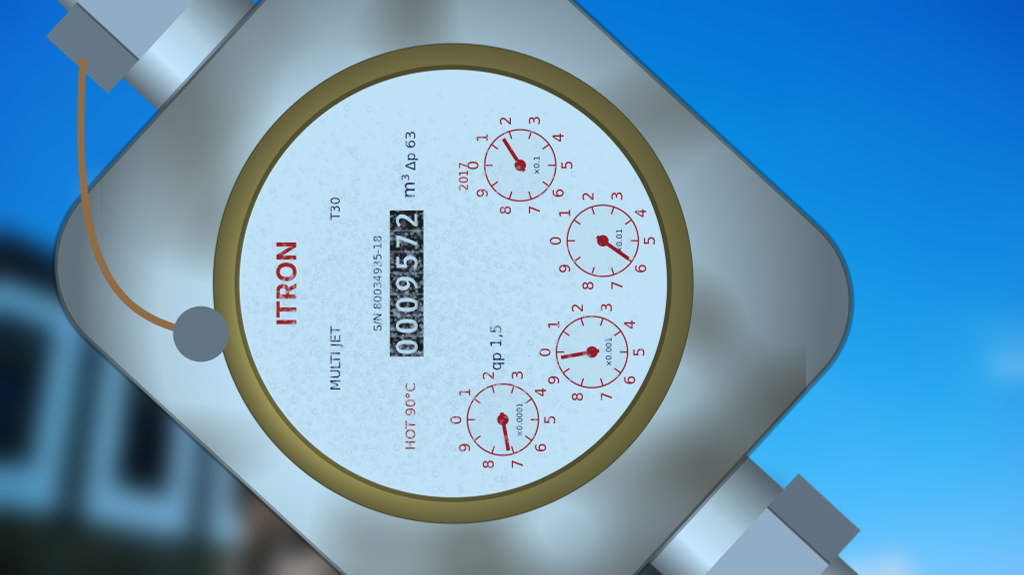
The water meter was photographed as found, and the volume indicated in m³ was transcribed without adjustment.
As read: 9572.1597 m³
